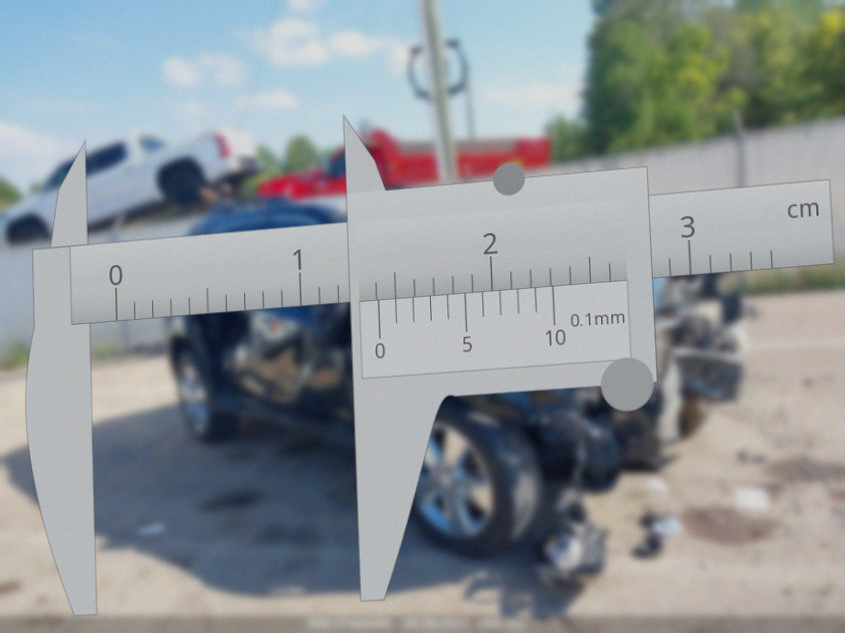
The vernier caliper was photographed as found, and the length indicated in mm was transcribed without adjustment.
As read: 14.1 mm
